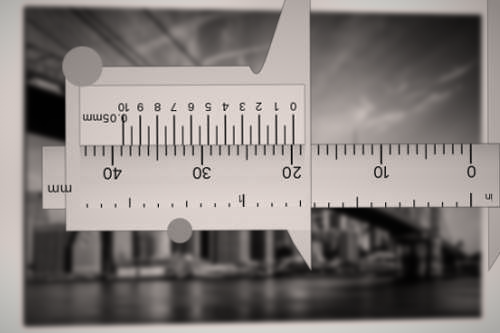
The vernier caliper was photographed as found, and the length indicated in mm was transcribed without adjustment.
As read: 19.8 mm
